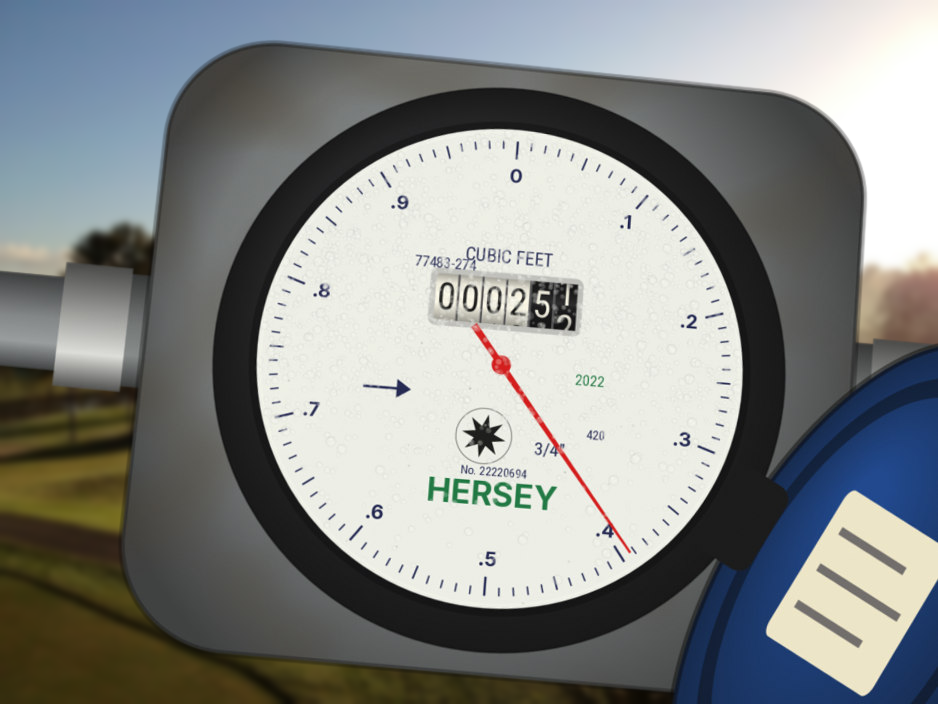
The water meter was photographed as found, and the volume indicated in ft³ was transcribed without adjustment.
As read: 251.39 ft³
